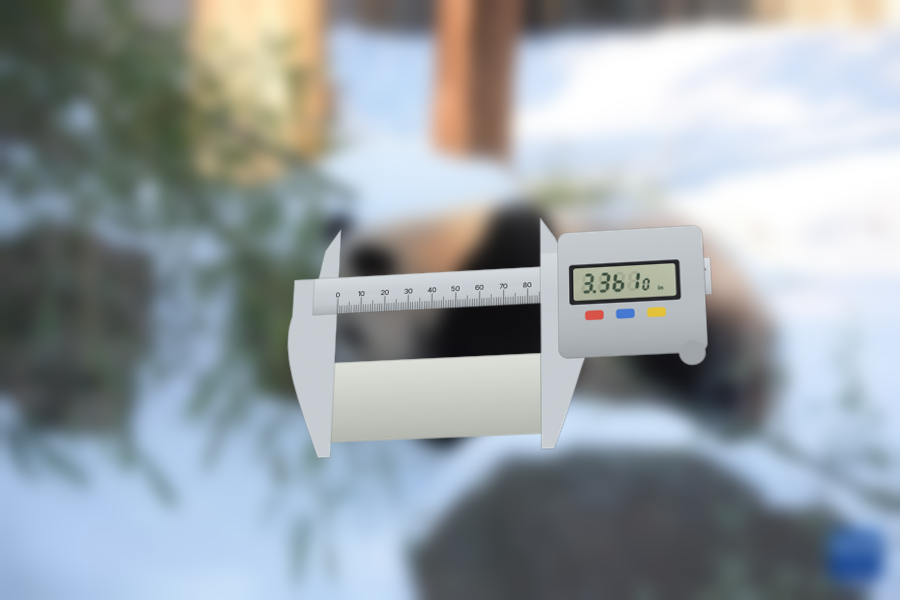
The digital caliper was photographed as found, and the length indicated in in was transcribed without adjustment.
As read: 3.3610 in
